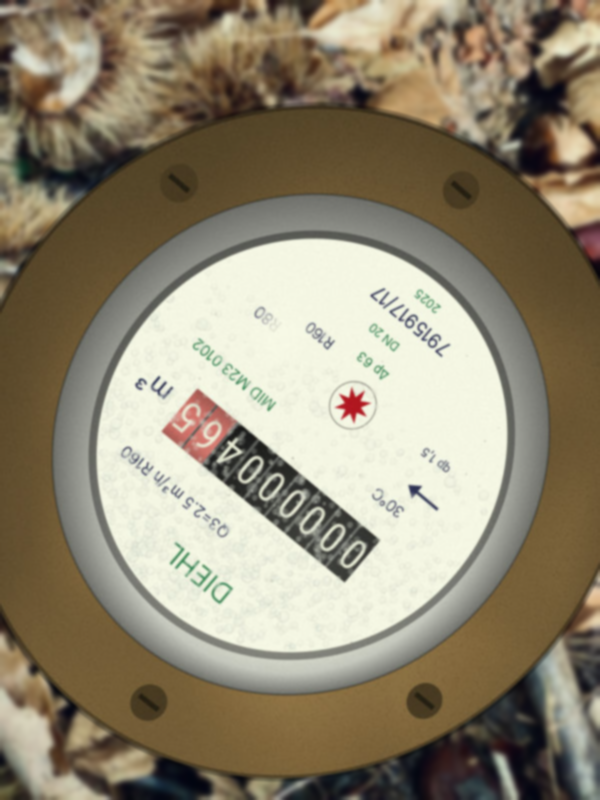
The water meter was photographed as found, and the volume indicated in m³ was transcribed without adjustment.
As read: 4.65 m³
